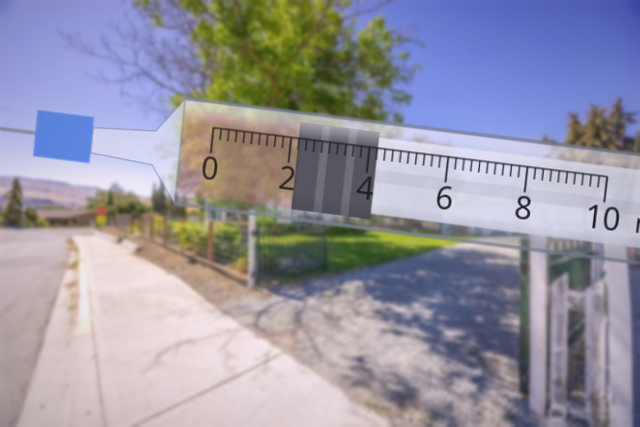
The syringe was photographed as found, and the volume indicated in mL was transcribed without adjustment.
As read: 2.2 mL
